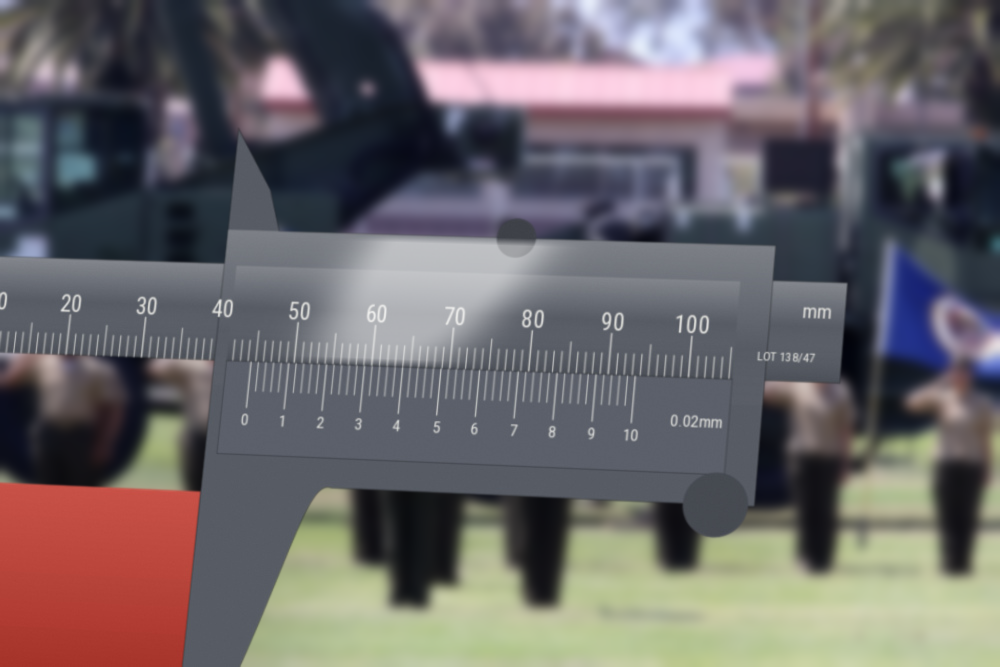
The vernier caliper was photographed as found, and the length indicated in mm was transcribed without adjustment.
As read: 44.4 mm
